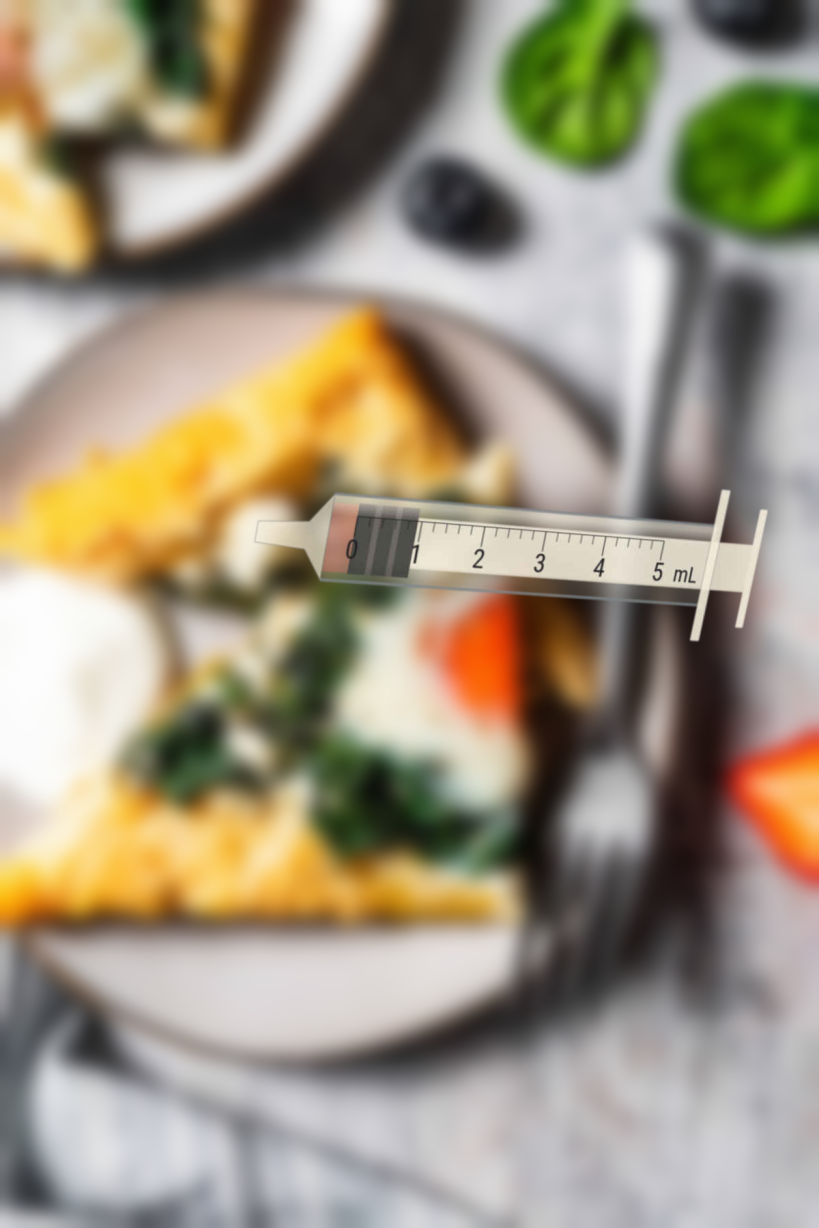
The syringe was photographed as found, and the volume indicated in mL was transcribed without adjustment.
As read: 0 mL
